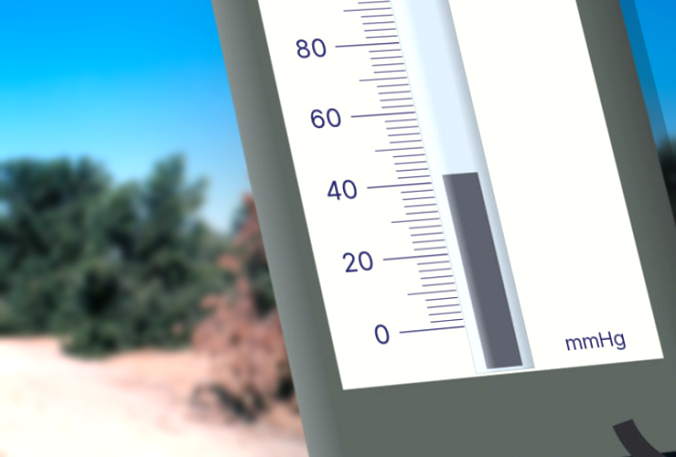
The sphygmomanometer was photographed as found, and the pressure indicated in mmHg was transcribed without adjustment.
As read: 42 mmHg
